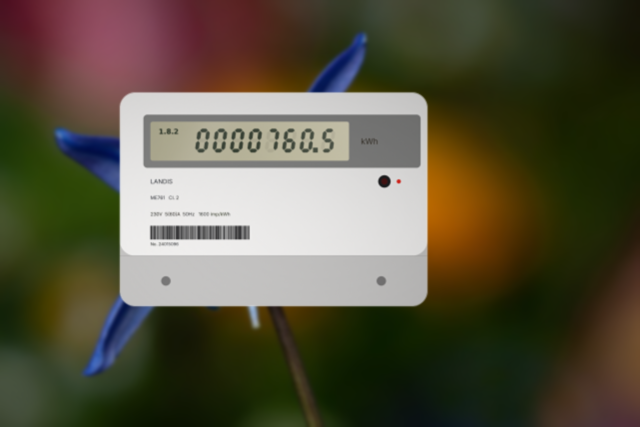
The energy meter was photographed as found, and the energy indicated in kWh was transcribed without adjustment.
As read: 760.5 kWh
